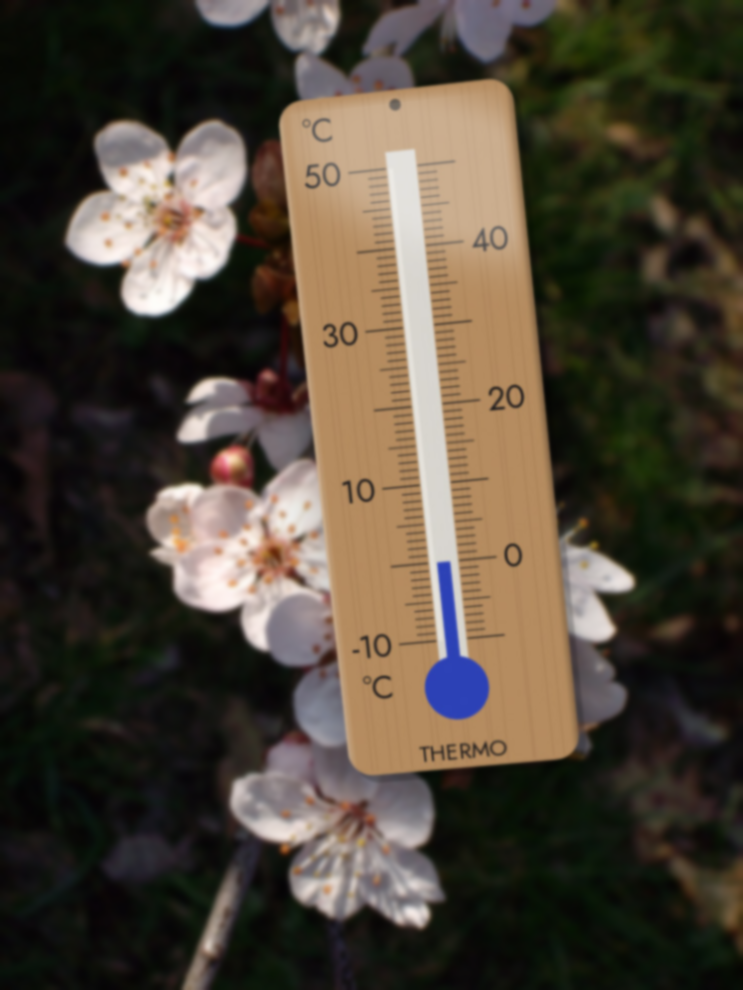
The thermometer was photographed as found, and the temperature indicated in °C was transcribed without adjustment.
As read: 0 °C
